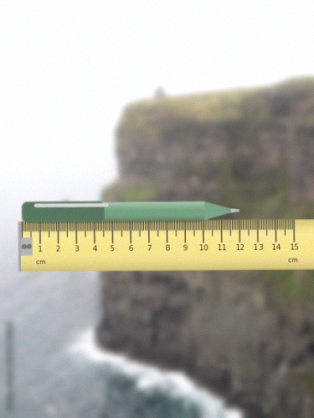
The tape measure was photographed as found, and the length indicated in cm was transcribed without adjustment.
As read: 12 cm
